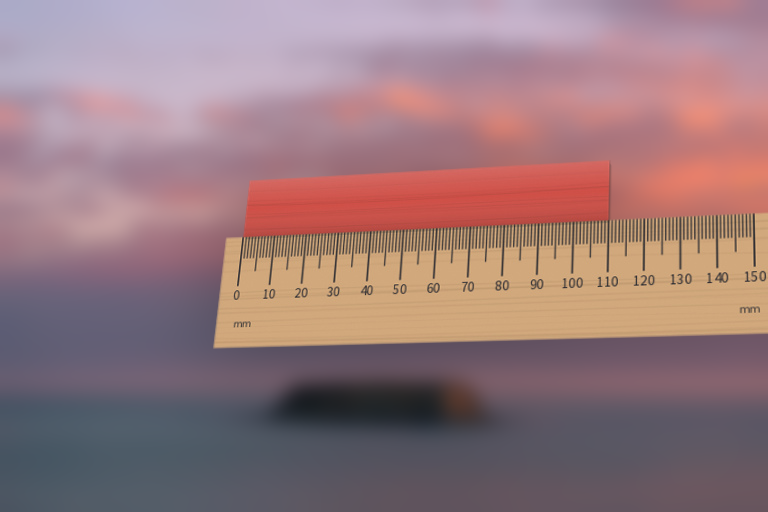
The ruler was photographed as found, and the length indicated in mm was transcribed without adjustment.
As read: 110 mm
